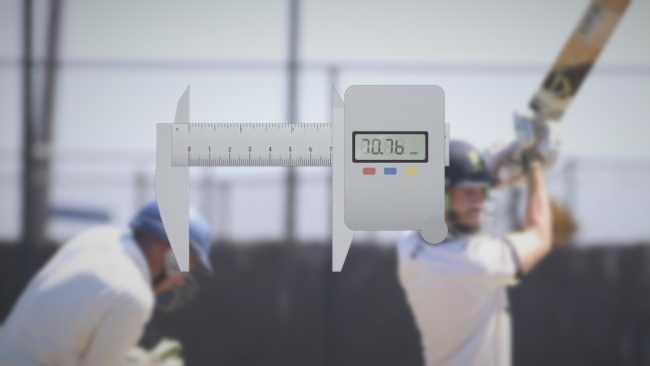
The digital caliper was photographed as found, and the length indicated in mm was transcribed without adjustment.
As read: 70.76 mm
